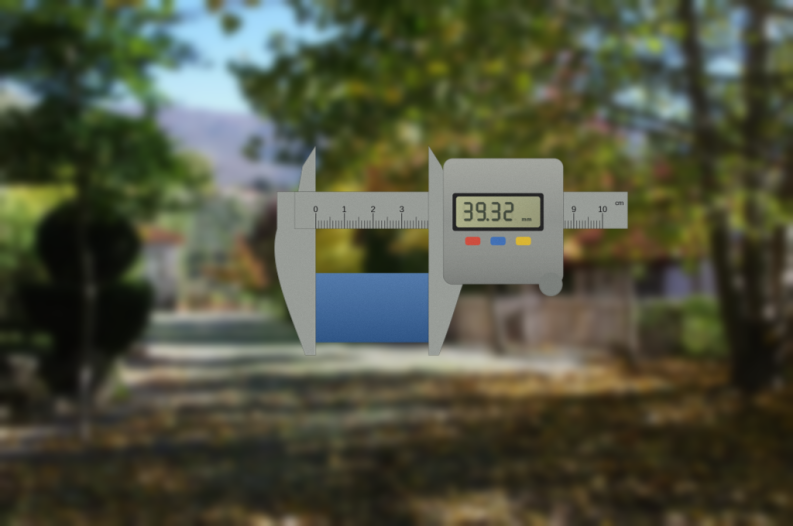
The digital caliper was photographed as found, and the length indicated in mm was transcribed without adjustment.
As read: 39.32 mm
